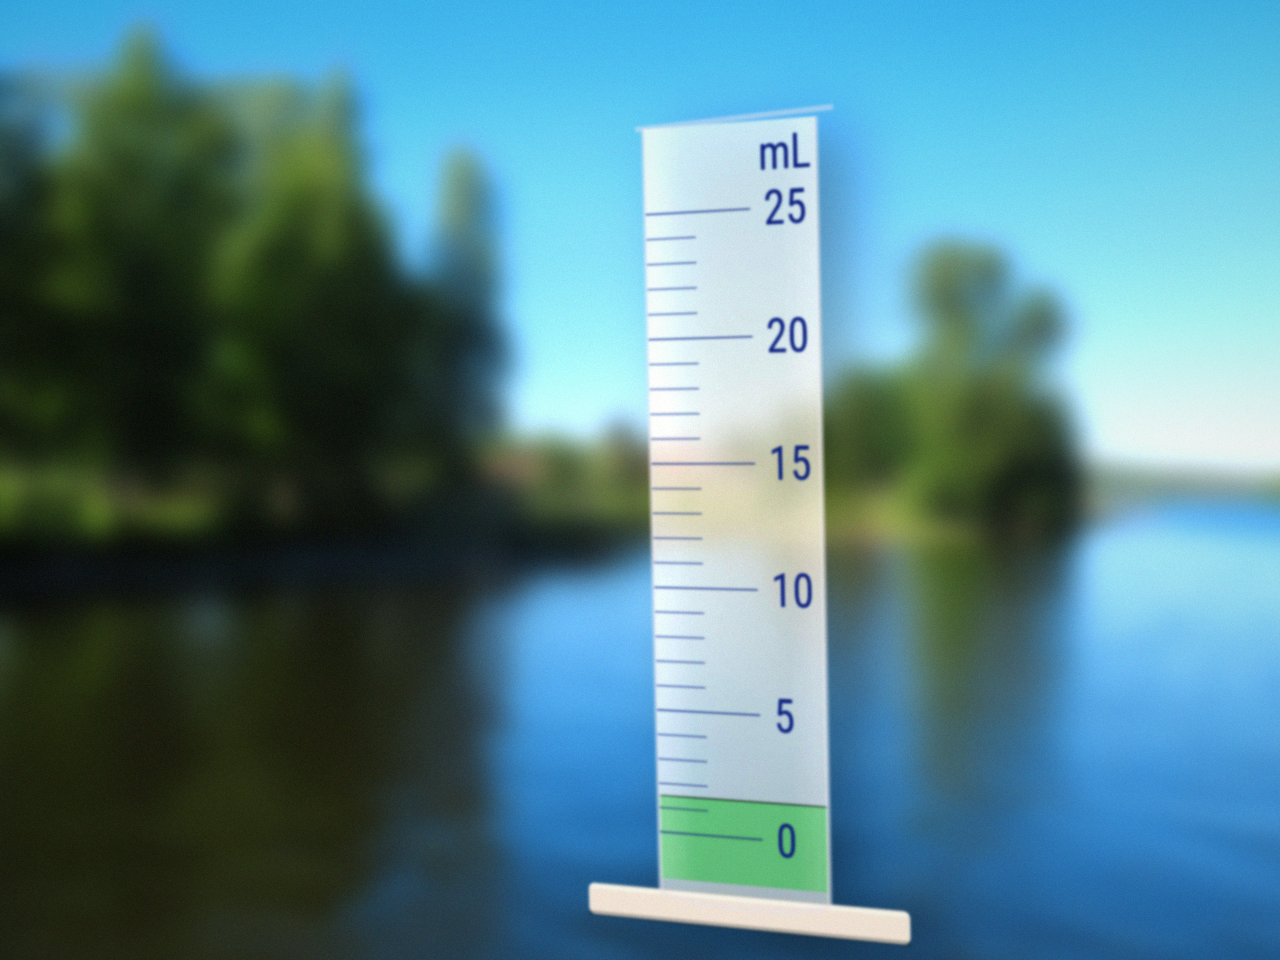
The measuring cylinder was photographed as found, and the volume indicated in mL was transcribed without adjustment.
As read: 1.5 mL
